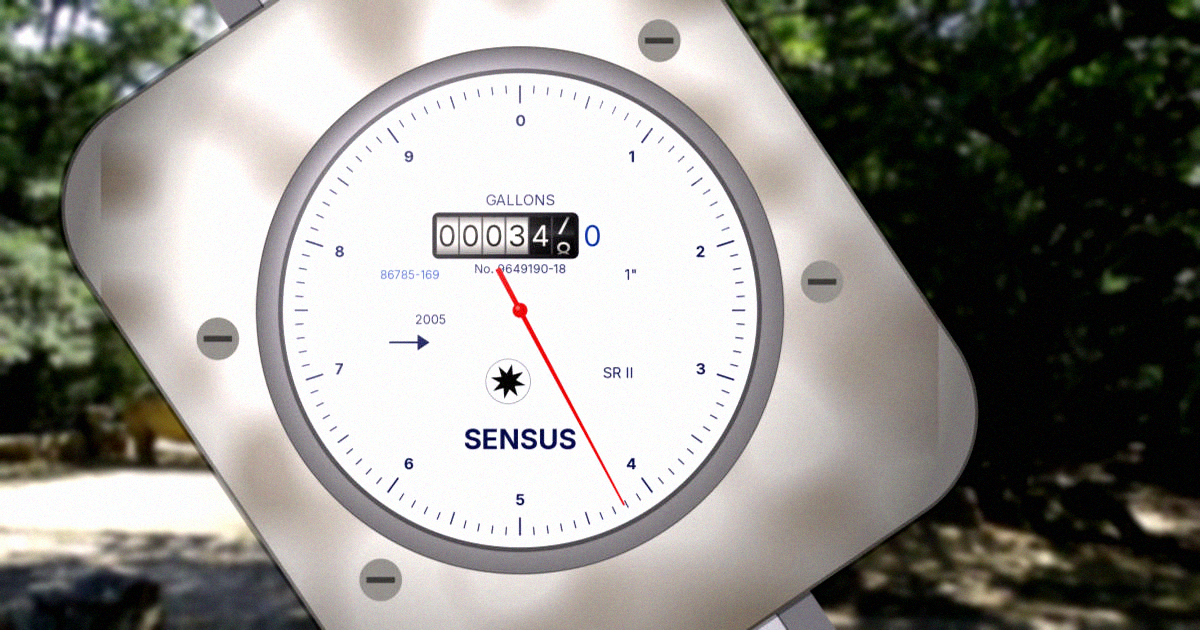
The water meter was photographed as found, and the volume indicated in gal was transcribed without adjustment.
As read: 3474.2 gal
